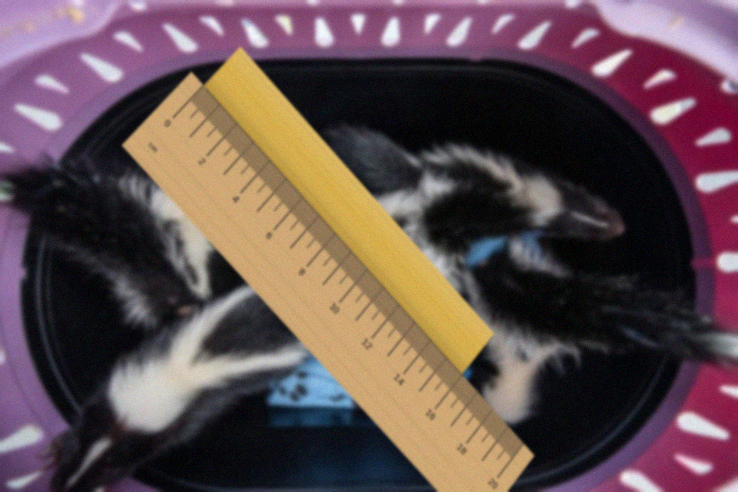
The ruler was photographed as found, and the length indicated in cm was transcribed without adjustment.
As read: 16 cm
